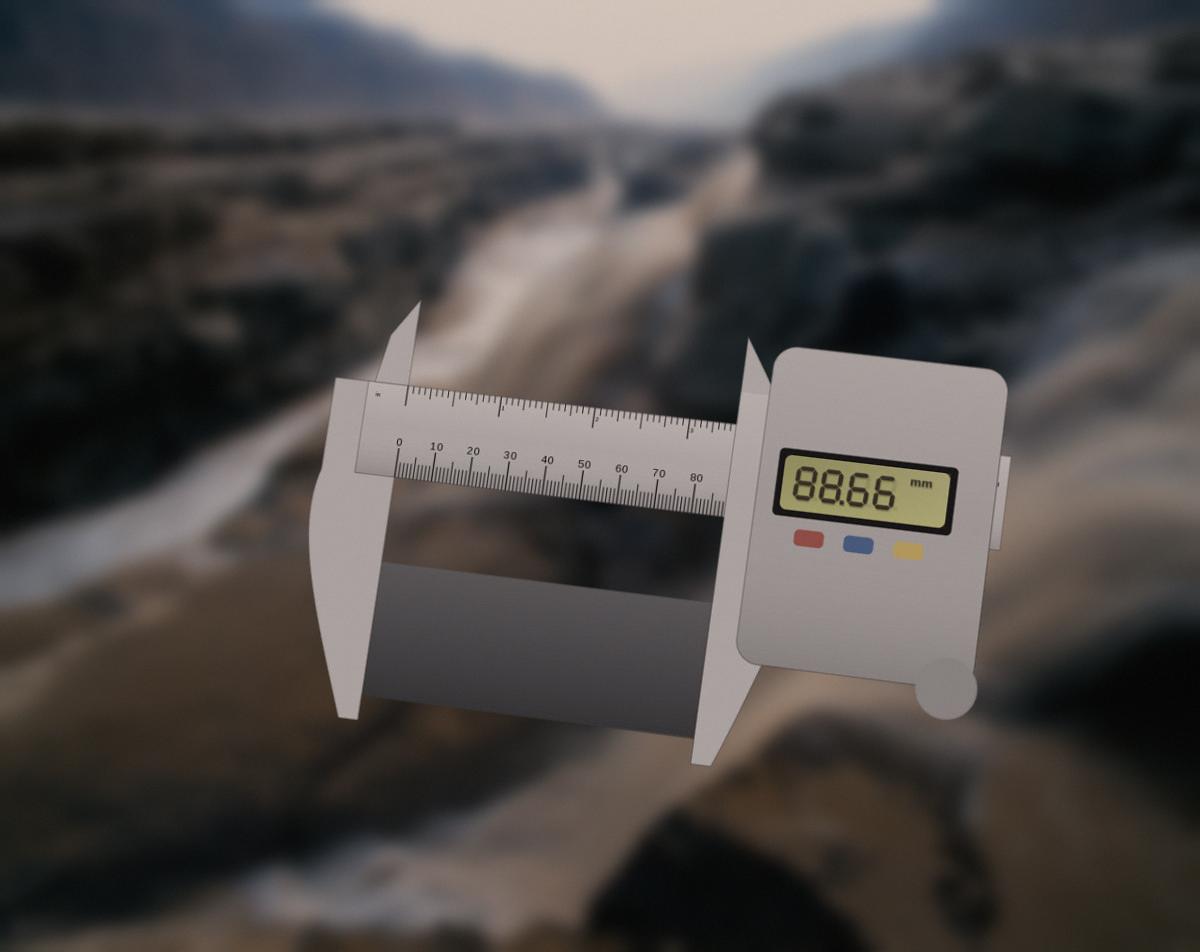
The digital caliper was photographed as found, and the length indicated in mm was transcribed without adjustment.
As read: 88.66 mm
